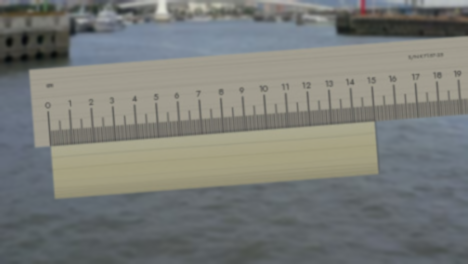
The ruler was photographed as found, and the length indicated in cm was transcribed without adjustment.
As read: 15 cm
